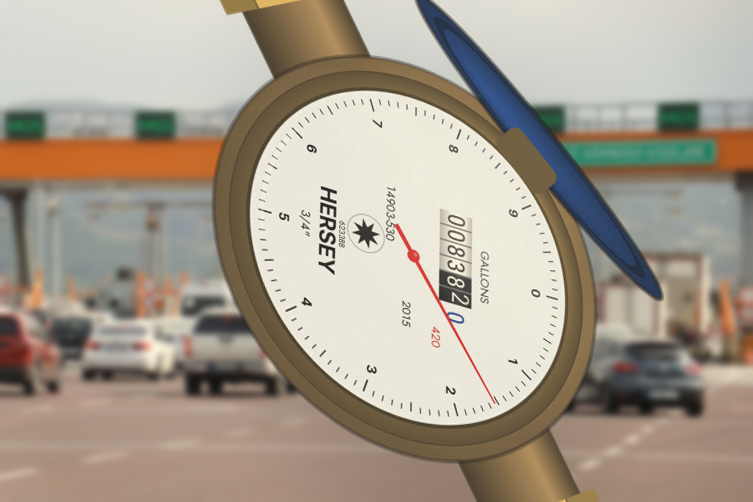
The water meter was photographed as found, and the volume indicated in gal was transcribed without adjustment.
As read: 83821.5 gal
